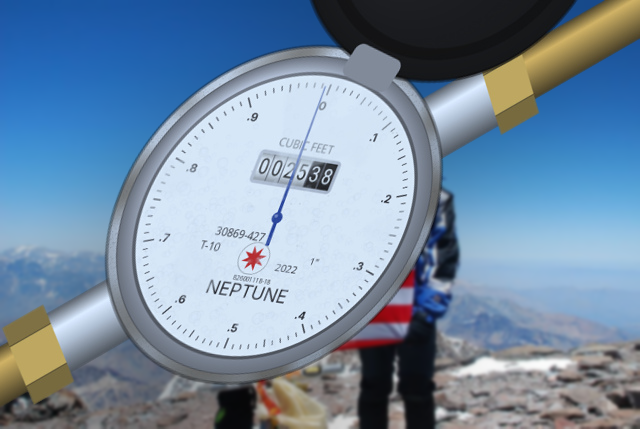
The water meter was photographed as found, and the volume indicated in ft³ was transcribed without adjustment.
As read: 2537.99 ft³
